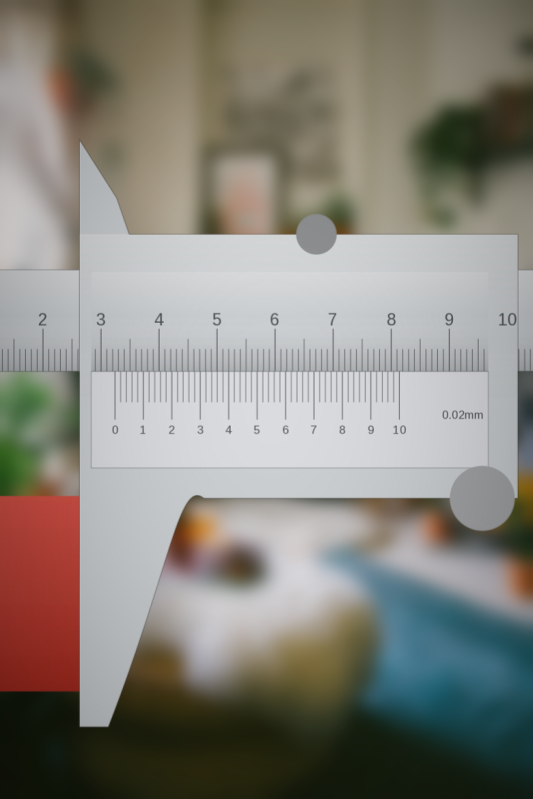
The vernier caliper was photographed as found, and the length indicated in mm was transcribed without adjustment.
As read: 32.4 mm
